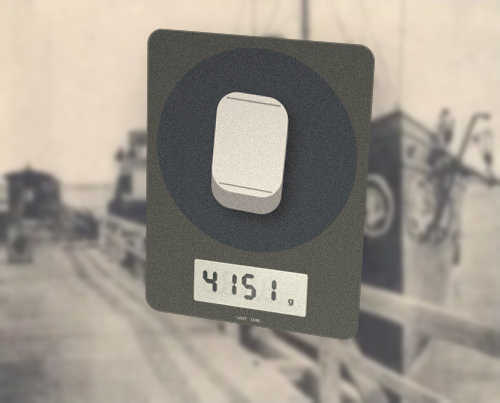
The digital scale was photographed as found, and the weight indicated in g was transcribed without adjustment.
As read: 4151 g
